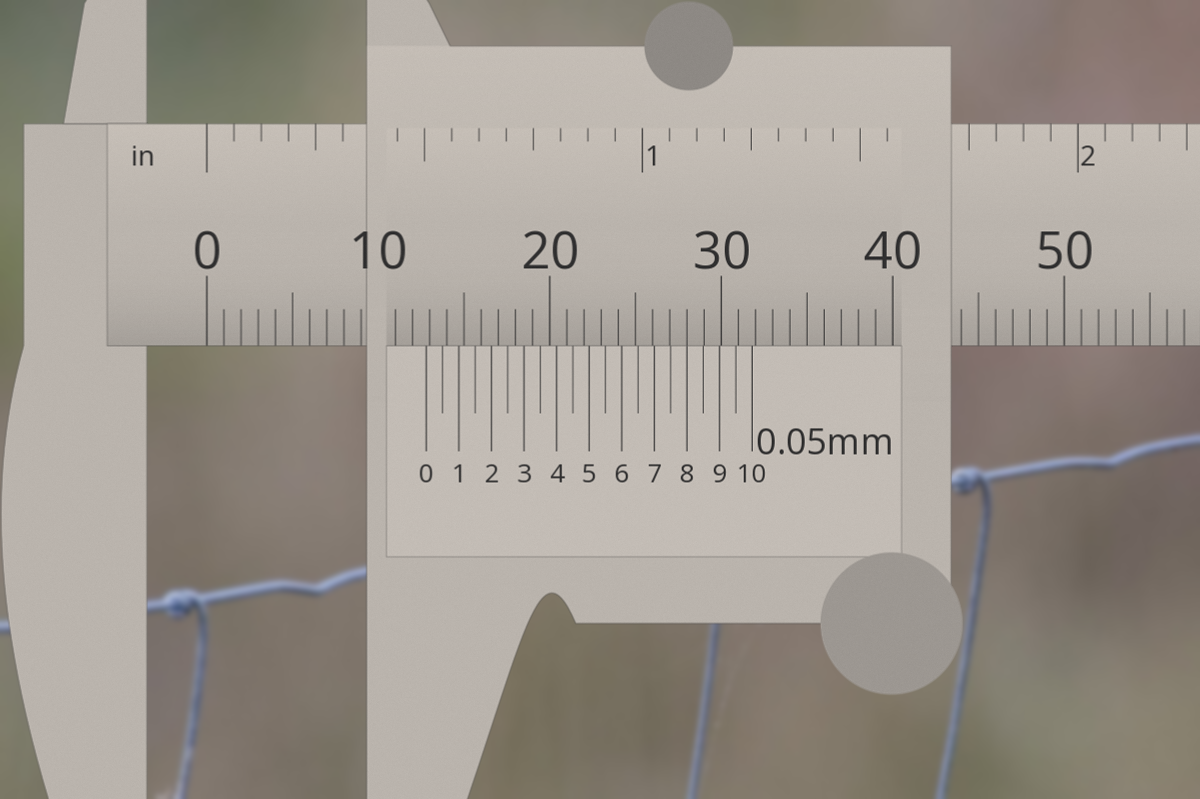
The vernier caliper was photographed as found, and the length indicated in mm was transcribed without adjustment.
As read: 12.8 mm
